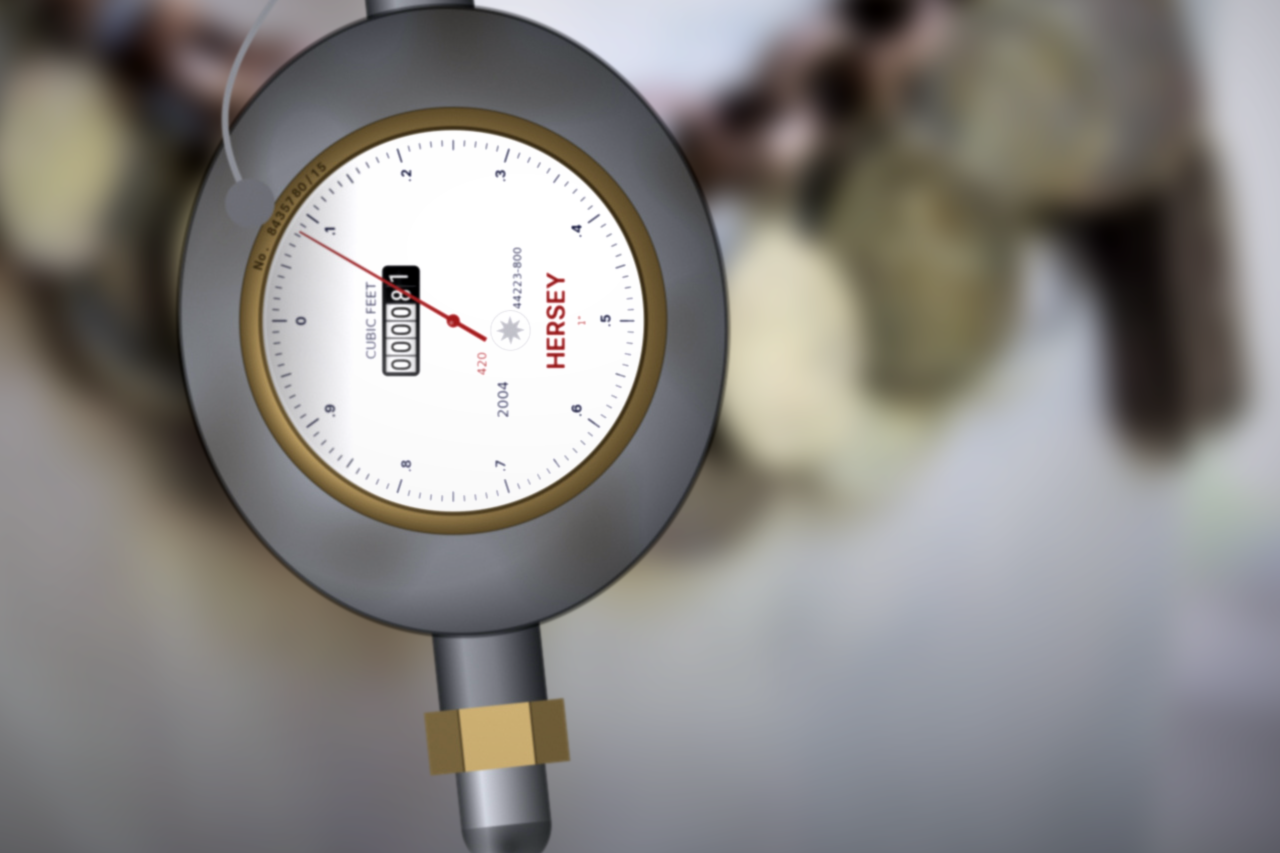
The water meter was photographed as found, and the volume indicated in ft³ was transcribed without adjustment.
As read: 81.08 ft³
